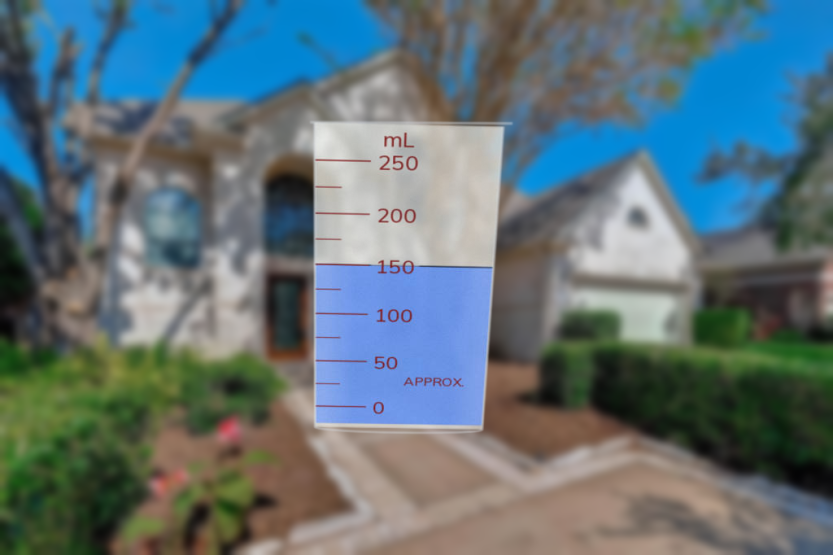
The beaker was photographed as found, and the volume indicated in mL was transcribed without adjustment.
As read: 150 mL
